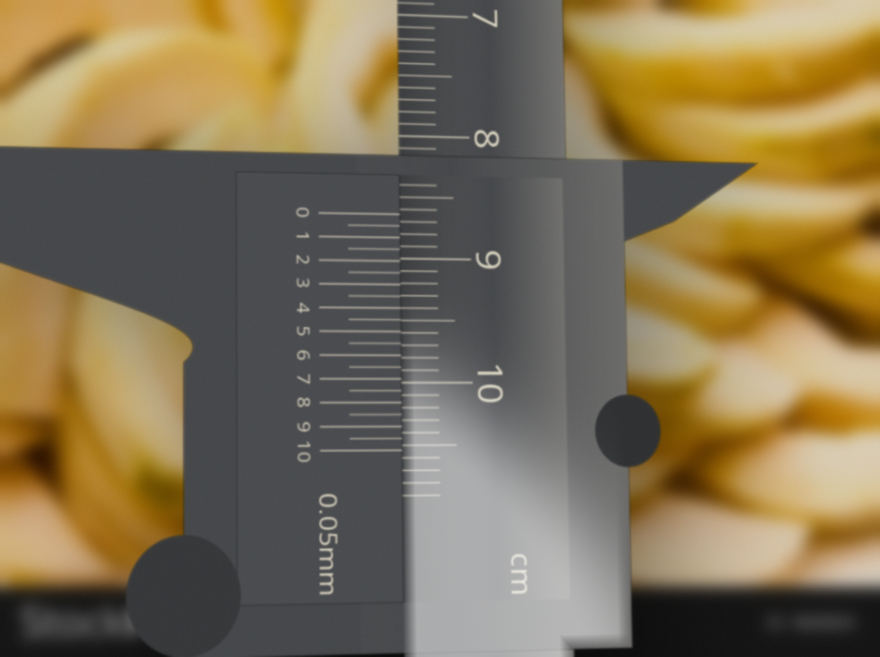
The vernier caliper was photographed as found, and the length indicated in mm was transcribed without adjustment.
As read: 86.4 mm
